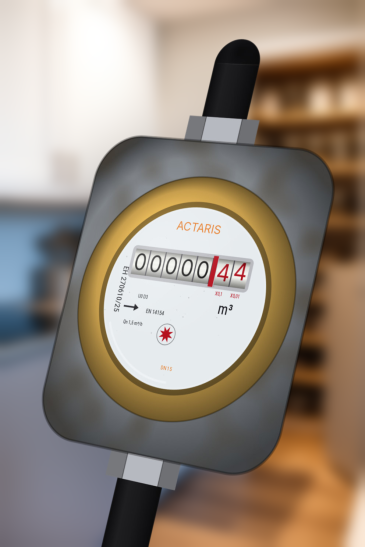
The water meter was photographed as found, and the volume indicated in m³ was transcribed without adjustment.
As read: 0.44 m³
